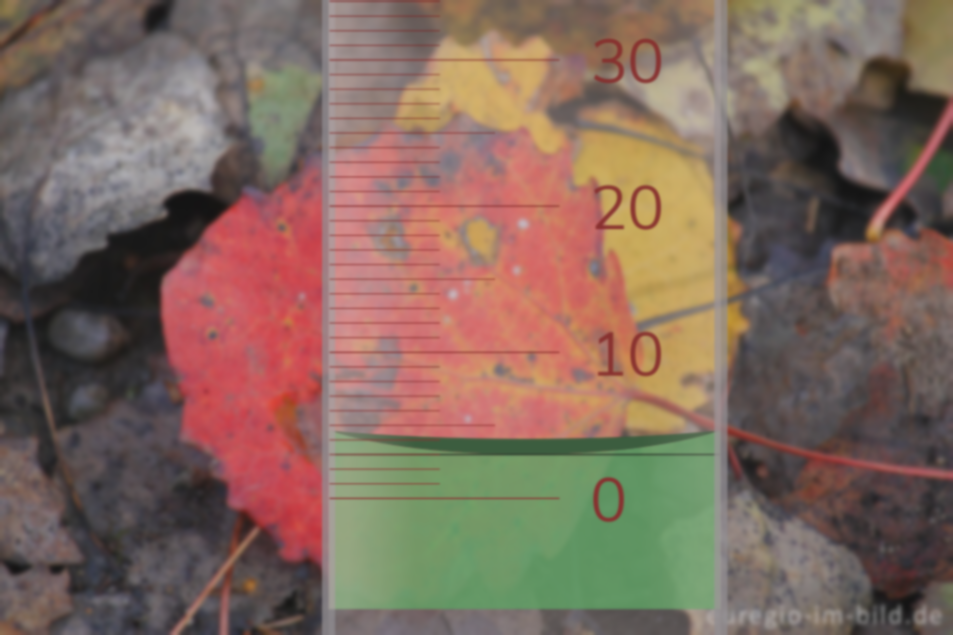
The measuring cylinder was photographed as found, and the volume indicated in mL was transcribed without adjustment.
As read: 3 mL
